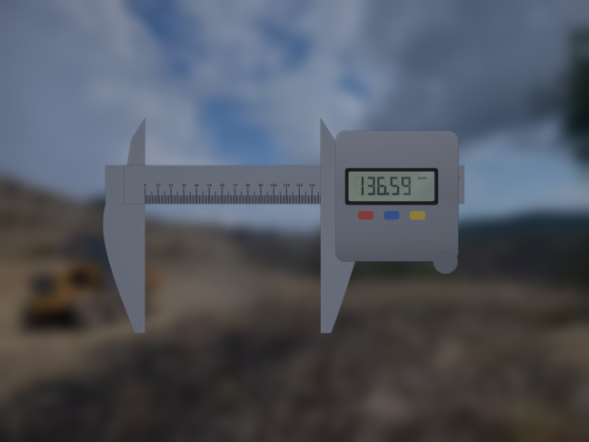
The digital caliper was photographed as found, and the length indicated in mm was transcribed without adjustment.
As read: 136.59 mm
